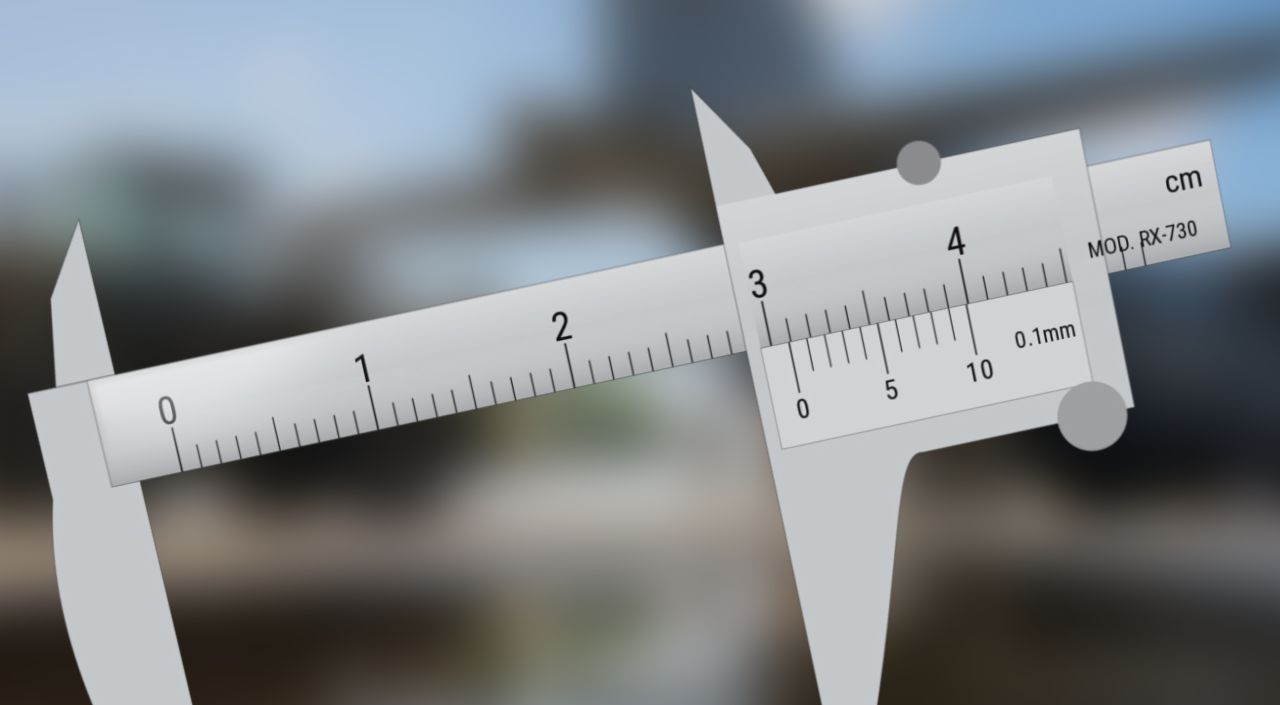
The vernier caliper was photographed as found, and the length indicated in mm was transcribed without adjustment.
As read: 30.9 mm
